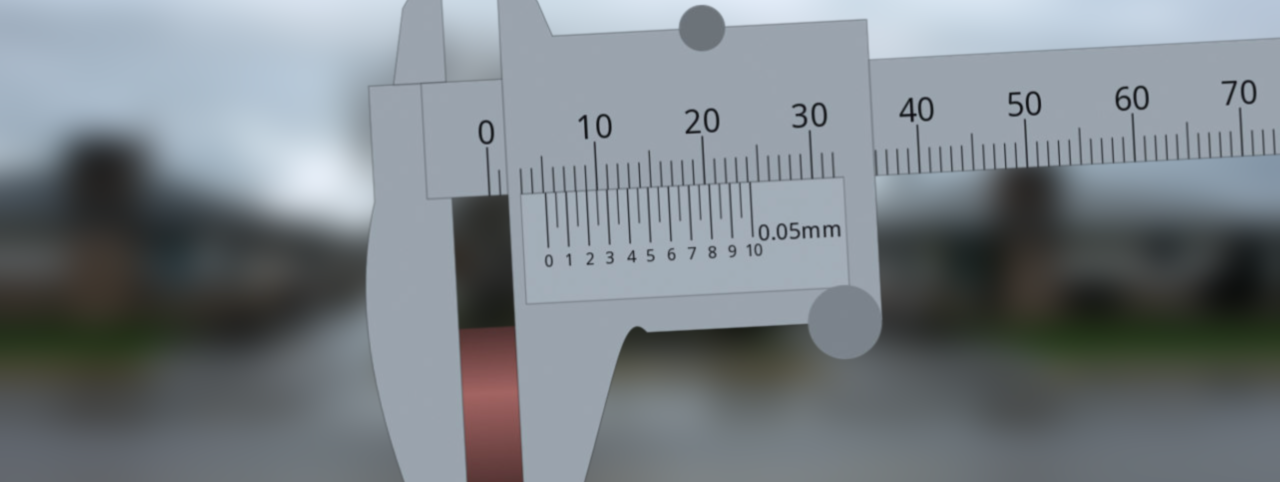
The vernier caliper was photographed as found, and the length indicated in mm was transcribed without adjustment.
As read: 5.2 mm
